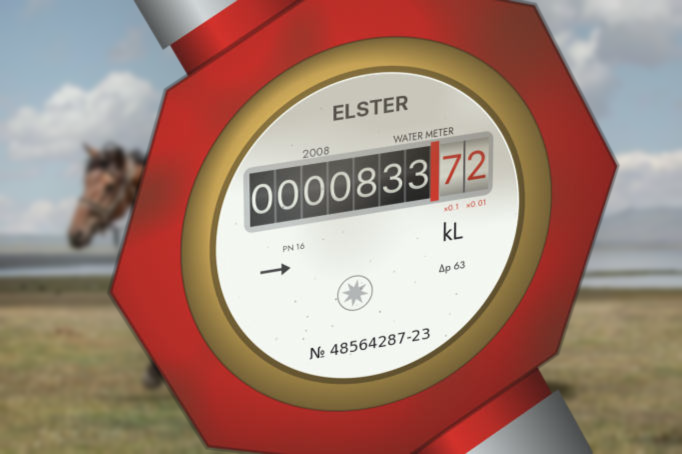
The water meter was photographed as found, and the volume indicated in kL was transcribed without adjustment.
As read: 833.72 kL
